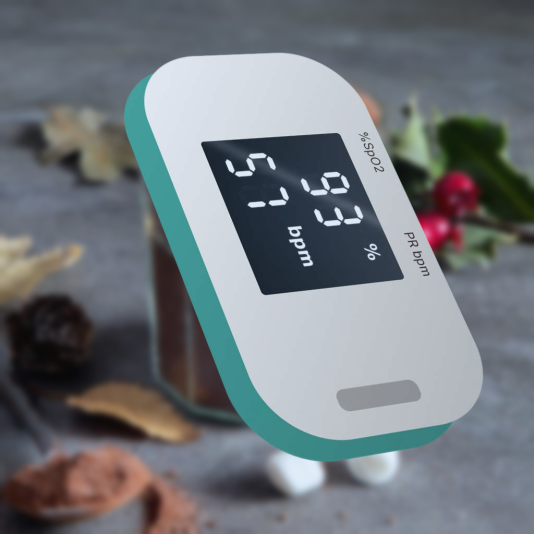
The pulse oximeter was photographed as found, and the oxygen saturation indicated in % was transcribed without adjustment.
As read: 93 %
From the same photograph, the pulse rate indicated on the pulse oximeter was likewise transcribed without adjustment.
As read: 57 bpm
